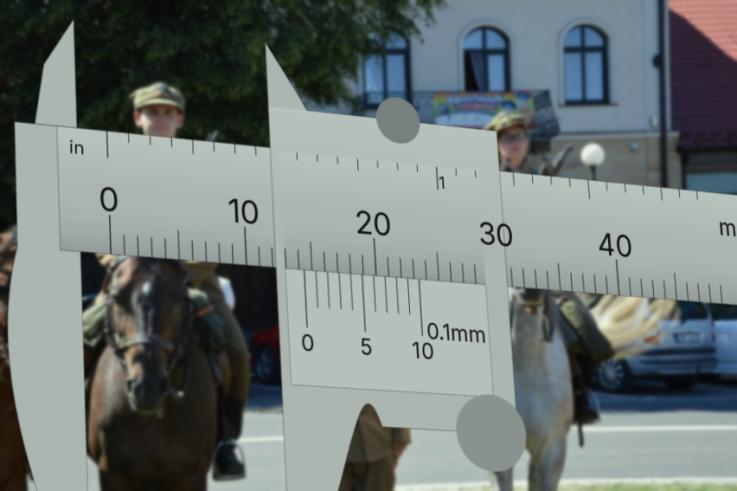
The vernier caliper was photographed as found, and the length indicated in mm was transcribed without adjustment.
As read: 14.4 mm
